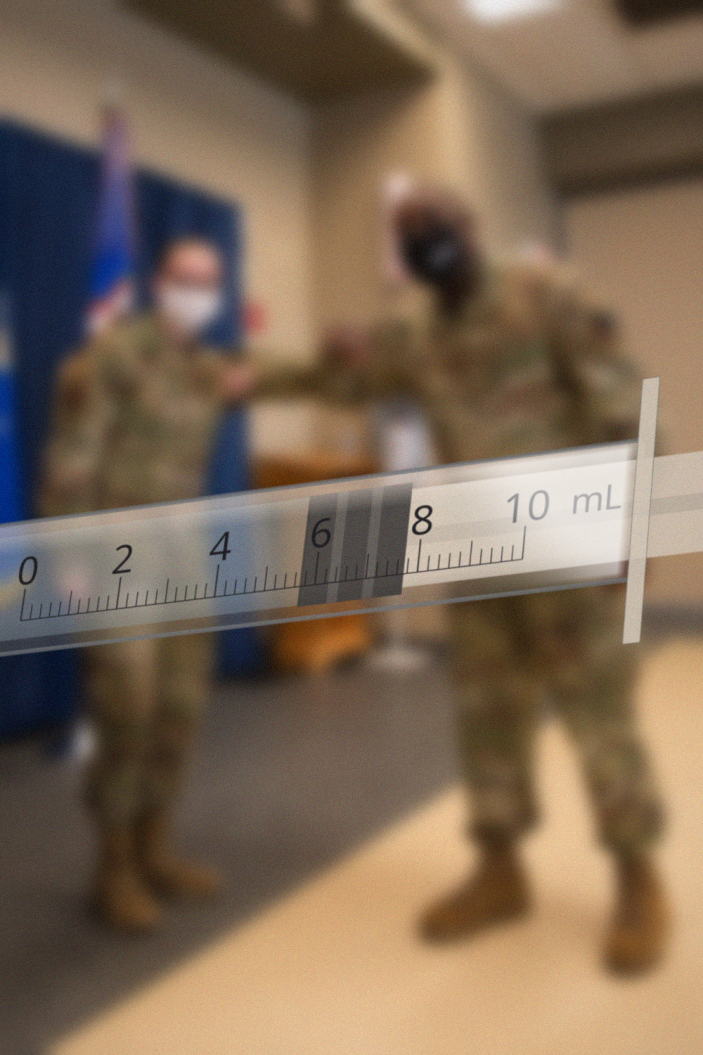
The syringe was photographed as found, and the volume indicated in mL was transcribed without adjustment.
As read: 5.7 mL
